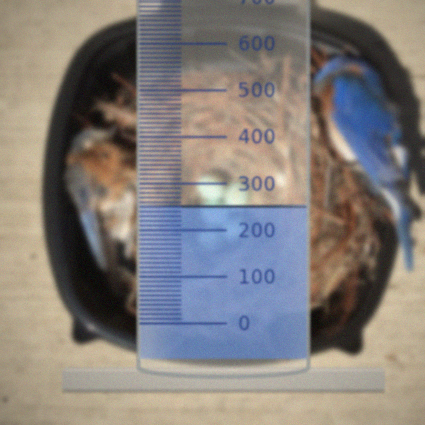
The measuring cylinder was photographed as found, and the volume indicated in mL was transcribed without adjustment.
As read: 250 mL
